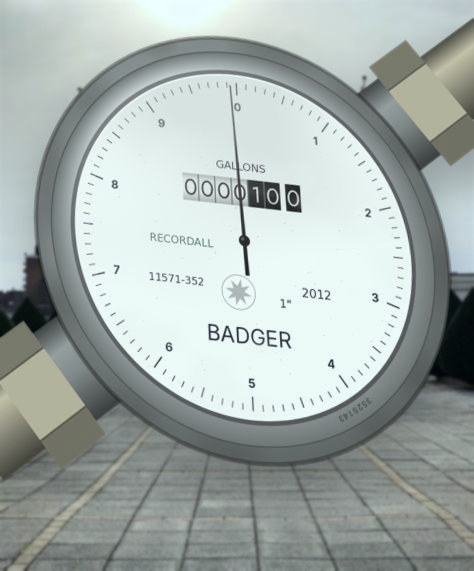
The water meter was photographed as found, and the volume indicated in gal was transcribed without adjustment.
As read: 99.9 gal
